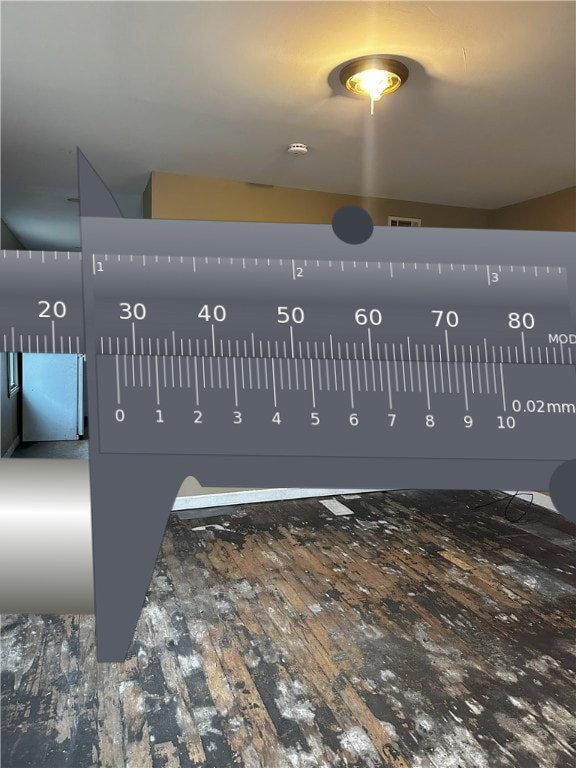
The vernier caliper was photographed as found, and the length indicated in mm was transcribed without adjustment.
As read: 27.8 mm
